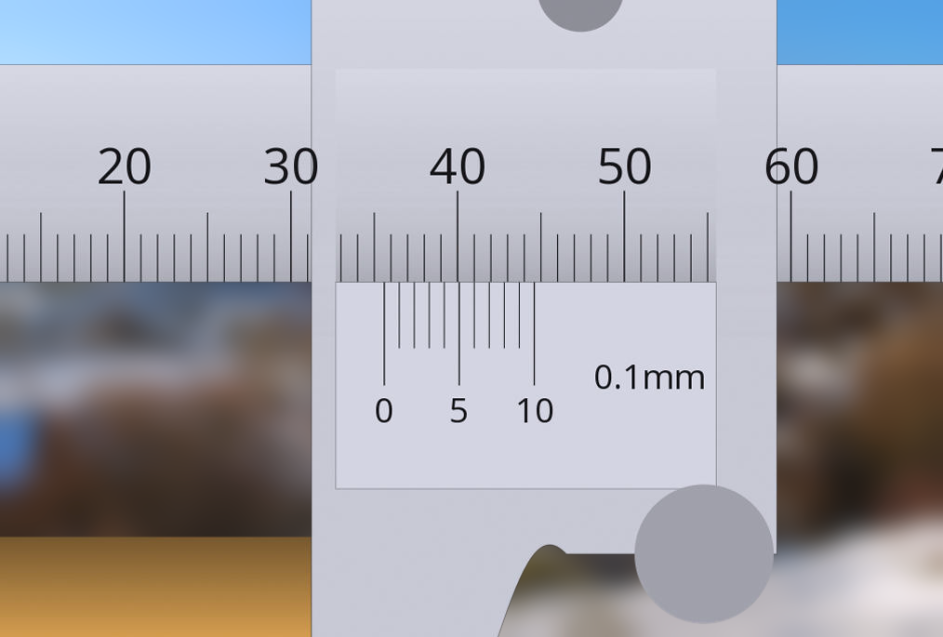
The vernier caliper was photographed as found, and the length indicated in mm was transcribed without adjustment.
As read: 35.6 mm
